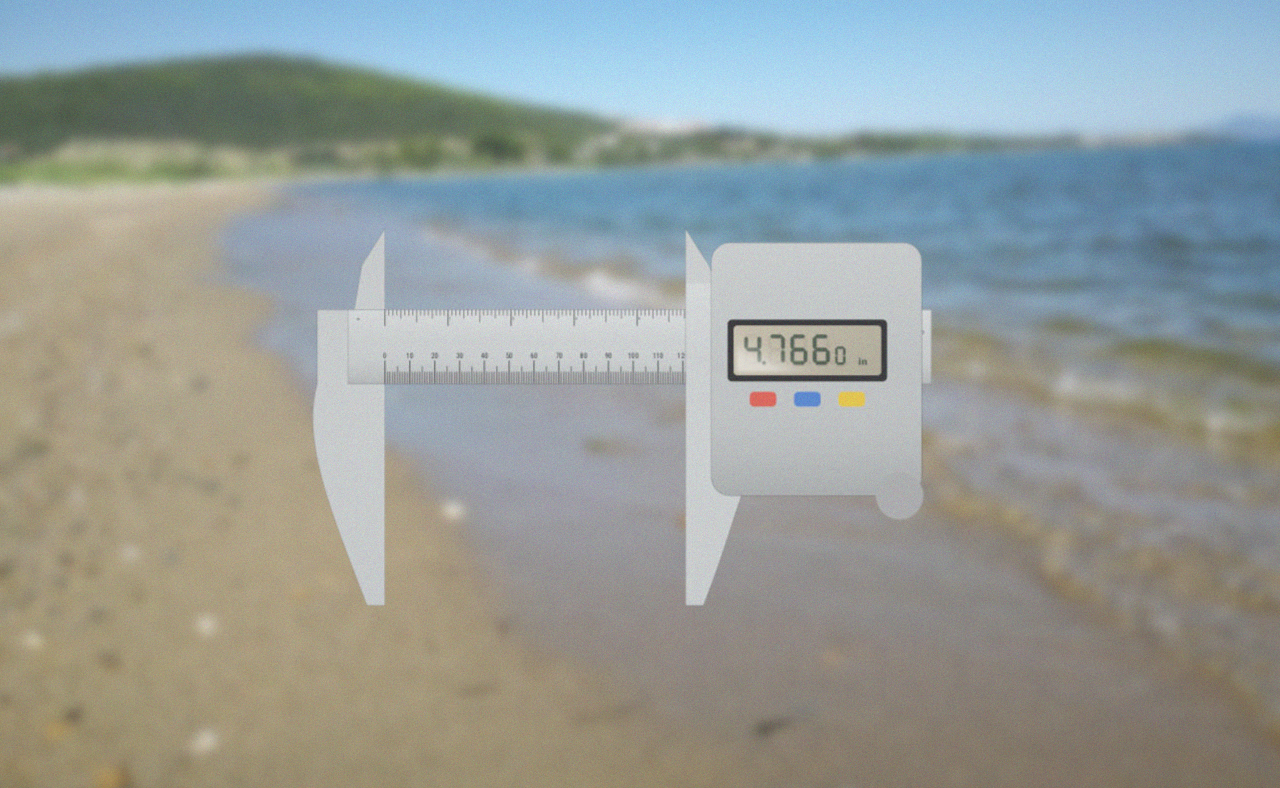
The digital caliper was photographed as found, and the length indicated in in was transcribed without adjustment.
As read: 4.7660 in
